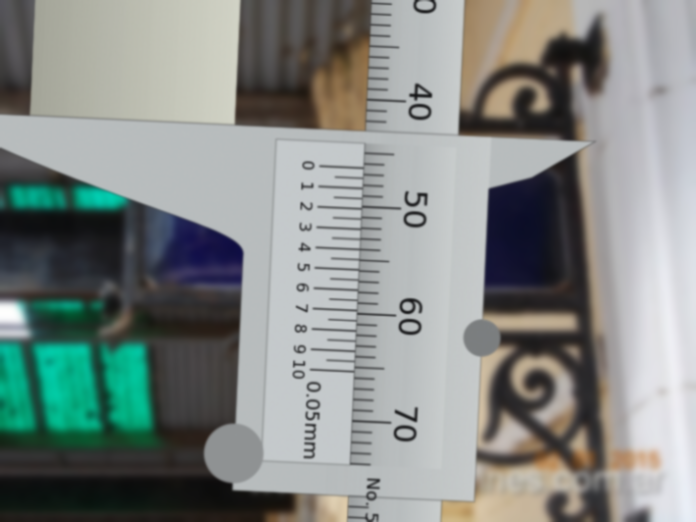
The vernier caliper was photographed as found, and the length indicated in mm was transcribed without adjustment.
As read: 46.4 mm
